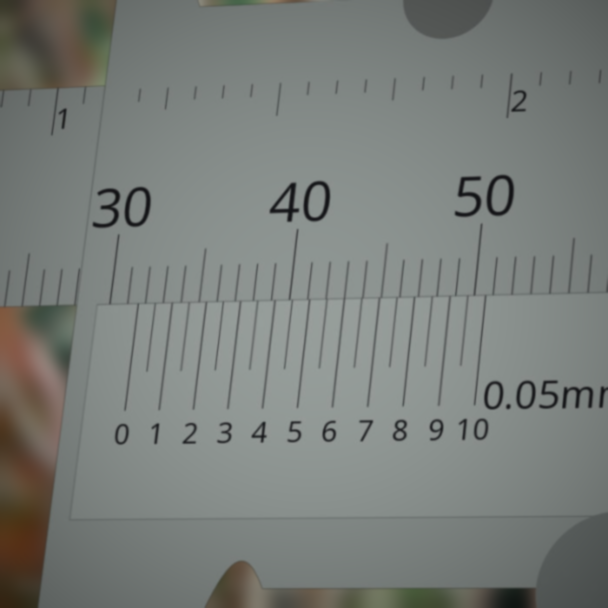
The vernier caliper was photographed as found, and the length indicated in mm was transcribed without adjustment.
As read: 31.6 mm
